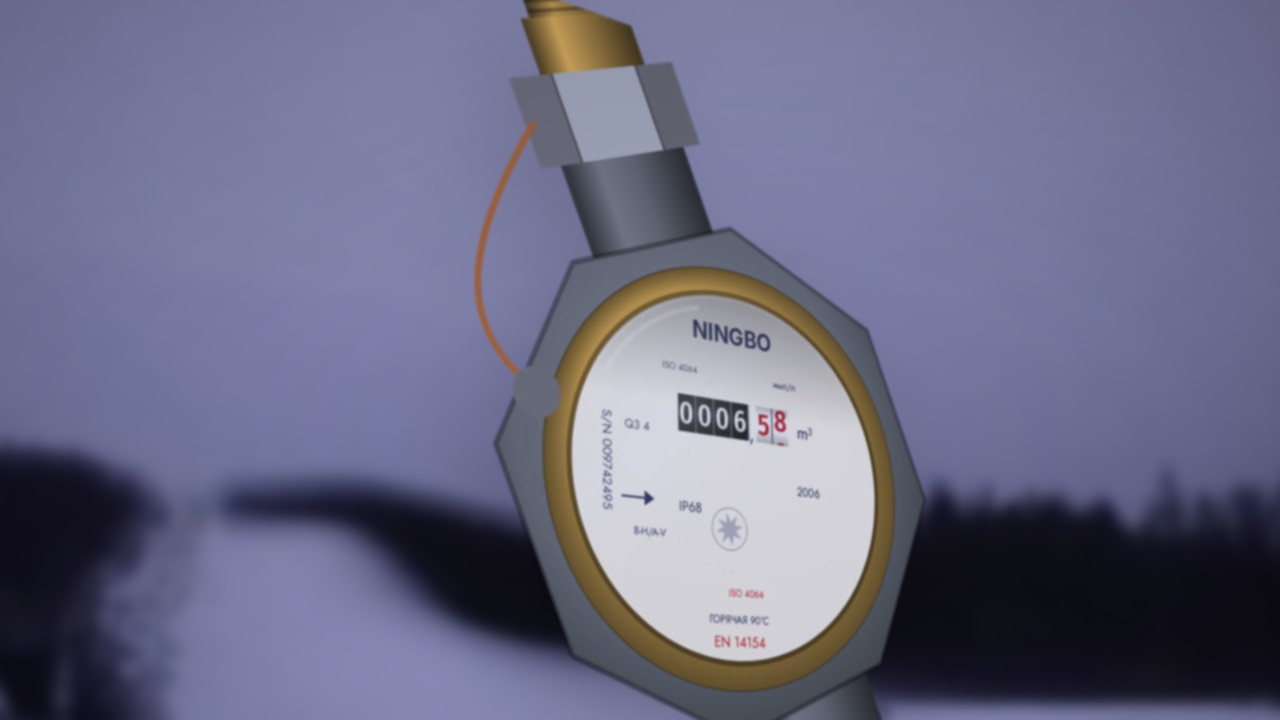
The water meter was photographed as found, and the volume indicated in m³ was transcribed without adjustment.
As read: 6.58 m³
